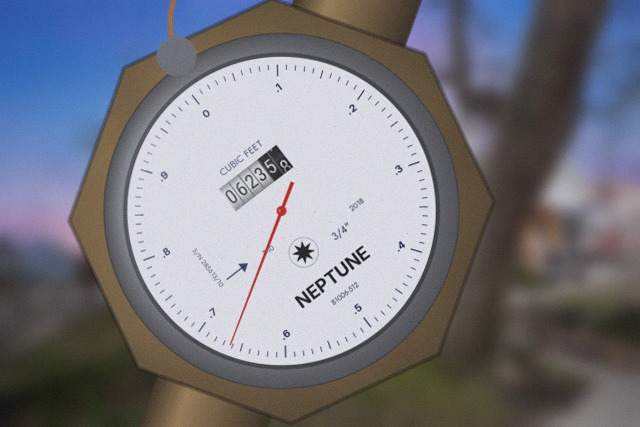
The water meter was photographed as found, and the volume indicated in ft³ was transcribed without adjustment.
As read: 62357.66 ft³
